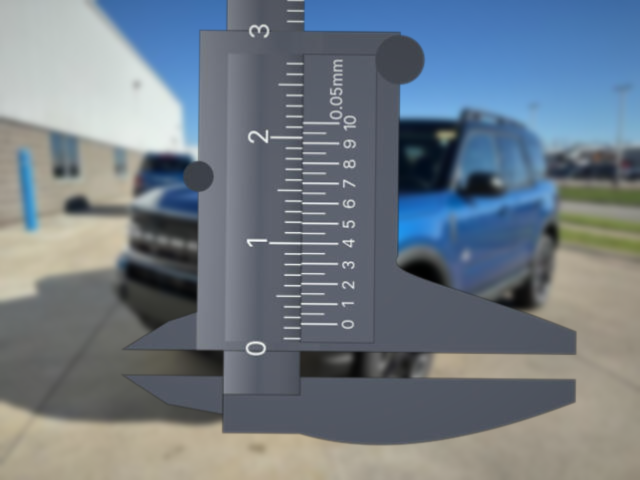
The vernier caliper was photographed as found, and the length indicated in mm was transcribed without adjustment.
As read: 2.4 mm
